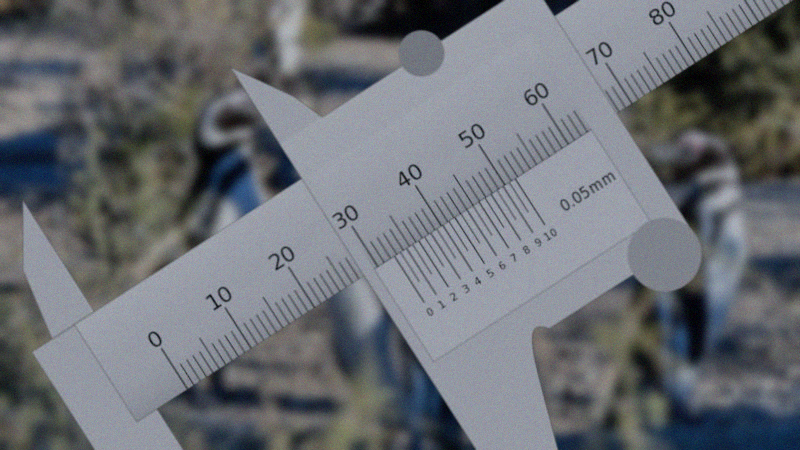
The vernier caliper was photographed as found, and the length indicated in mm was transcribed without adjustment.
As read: 32.6 mm
